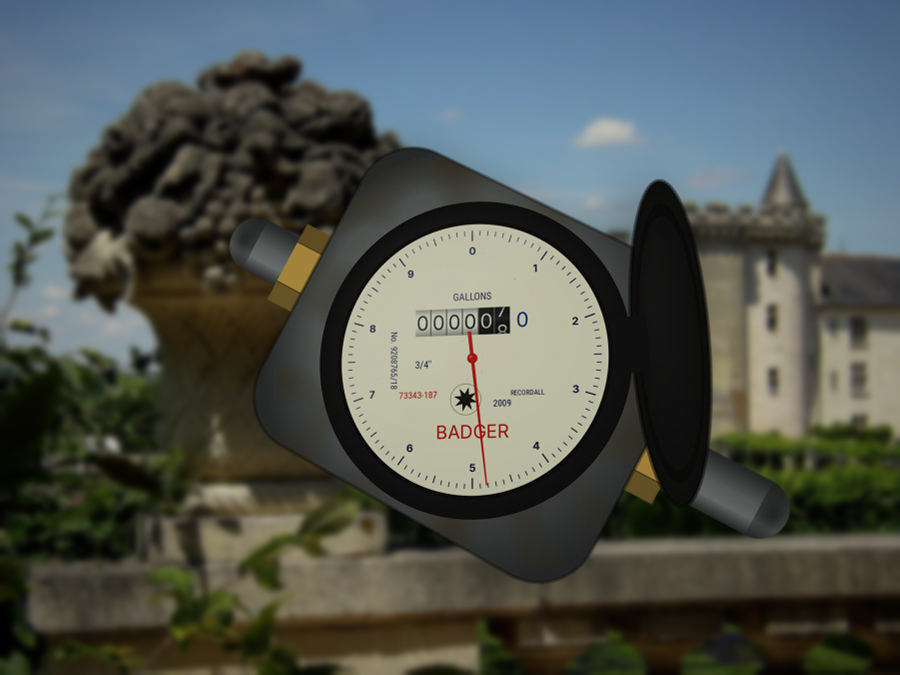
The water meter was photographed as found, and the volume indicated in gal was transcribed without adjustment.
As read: 74.8 gal
